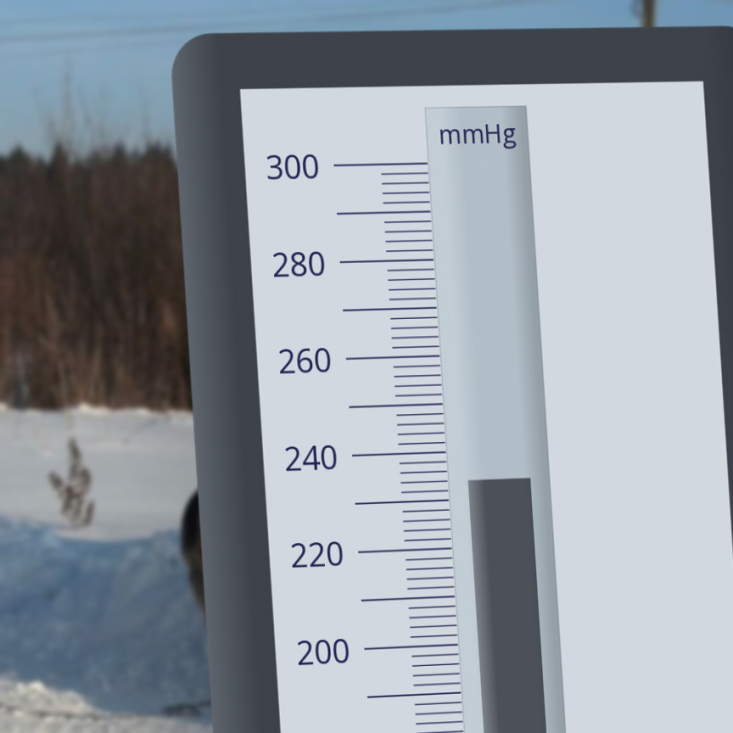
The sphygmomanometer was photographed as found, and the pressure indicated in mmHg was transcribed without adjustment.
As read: 234 mmHg
